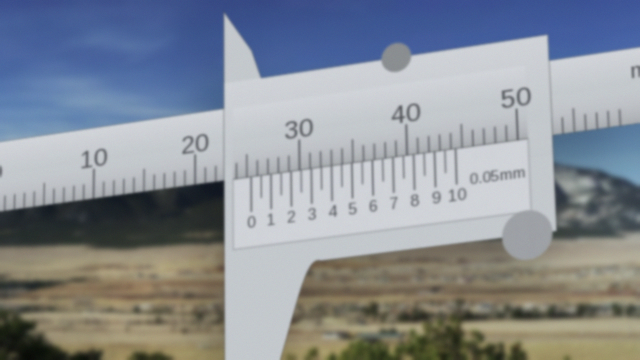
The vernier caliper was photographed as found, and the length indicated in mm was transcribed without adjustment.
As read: 25.4 mm
